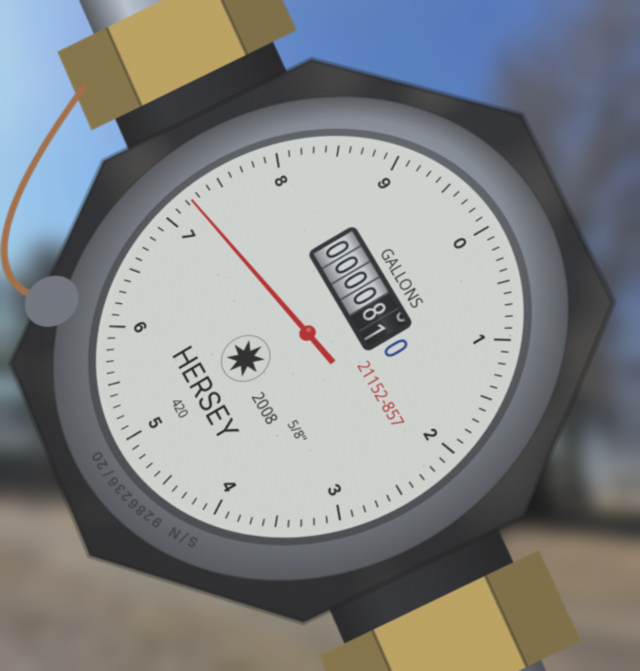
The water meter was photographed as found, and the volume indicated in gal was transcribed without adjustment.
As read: 807.2 gal
